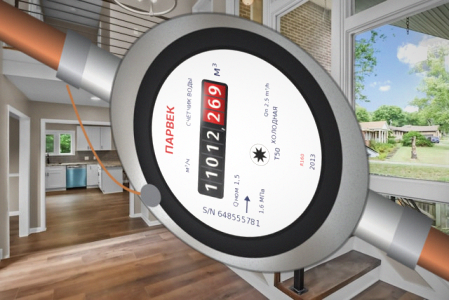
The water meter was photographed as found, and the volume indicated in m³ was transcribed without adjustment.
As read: 11012.269 m³
